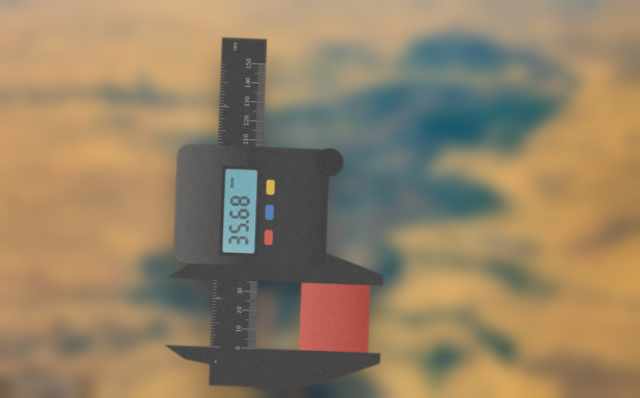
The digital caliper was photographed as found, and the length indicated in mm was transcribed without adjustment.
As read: 35.68 mm
